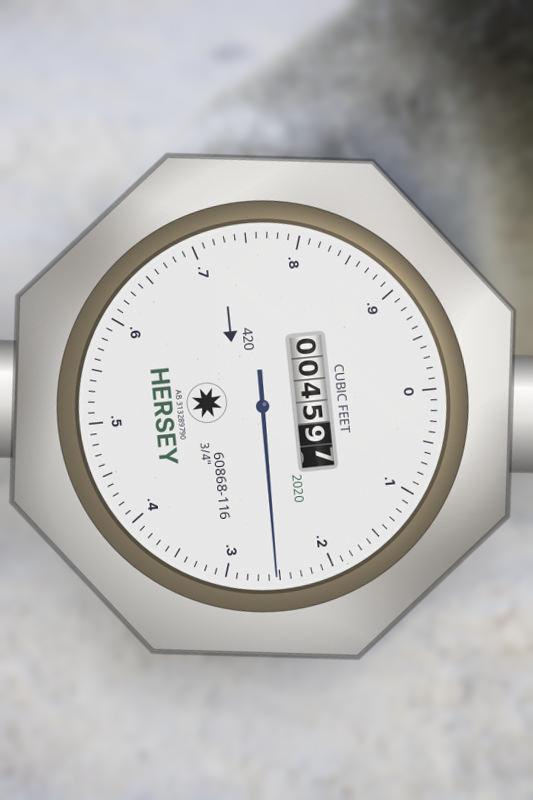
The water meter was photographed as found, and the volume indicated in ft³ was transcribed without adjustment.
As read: 4597.25 ft³
